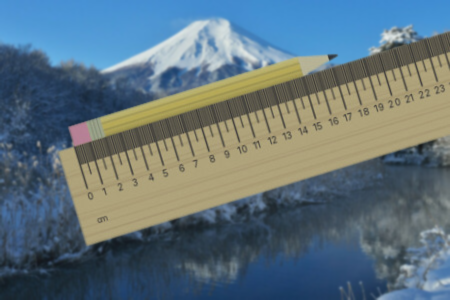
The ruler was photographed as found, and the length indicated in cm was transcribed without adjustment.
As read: 17.5 cm
